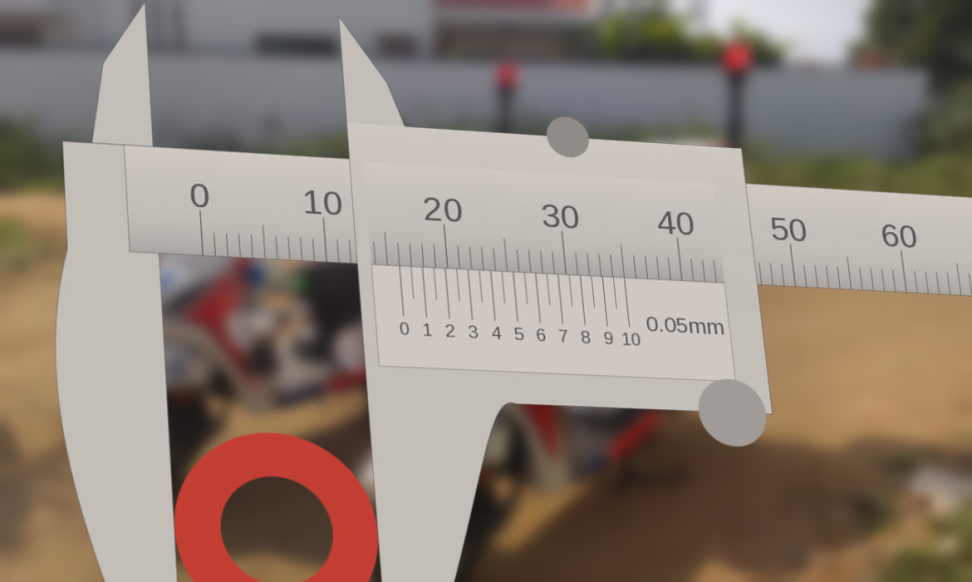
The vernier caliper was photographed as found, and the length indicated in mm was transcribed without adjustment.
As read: 16.0 mm
